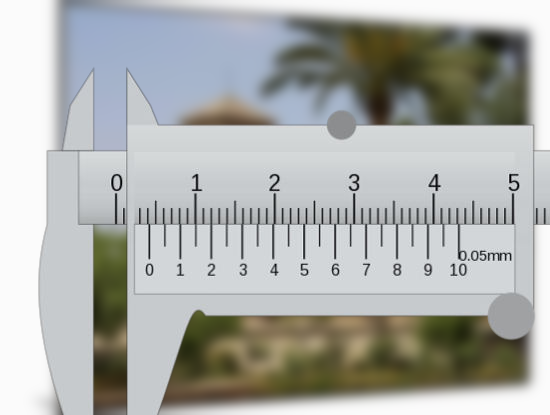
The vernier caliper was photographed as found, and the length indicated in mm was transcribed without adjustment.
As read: 4.2 mm
